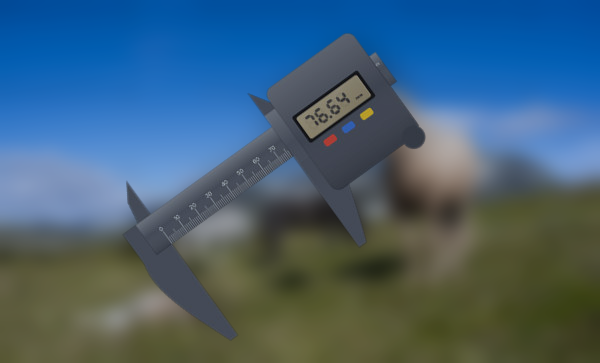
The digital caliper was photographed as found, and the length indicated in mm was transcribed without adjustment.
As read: 76.64 mm
